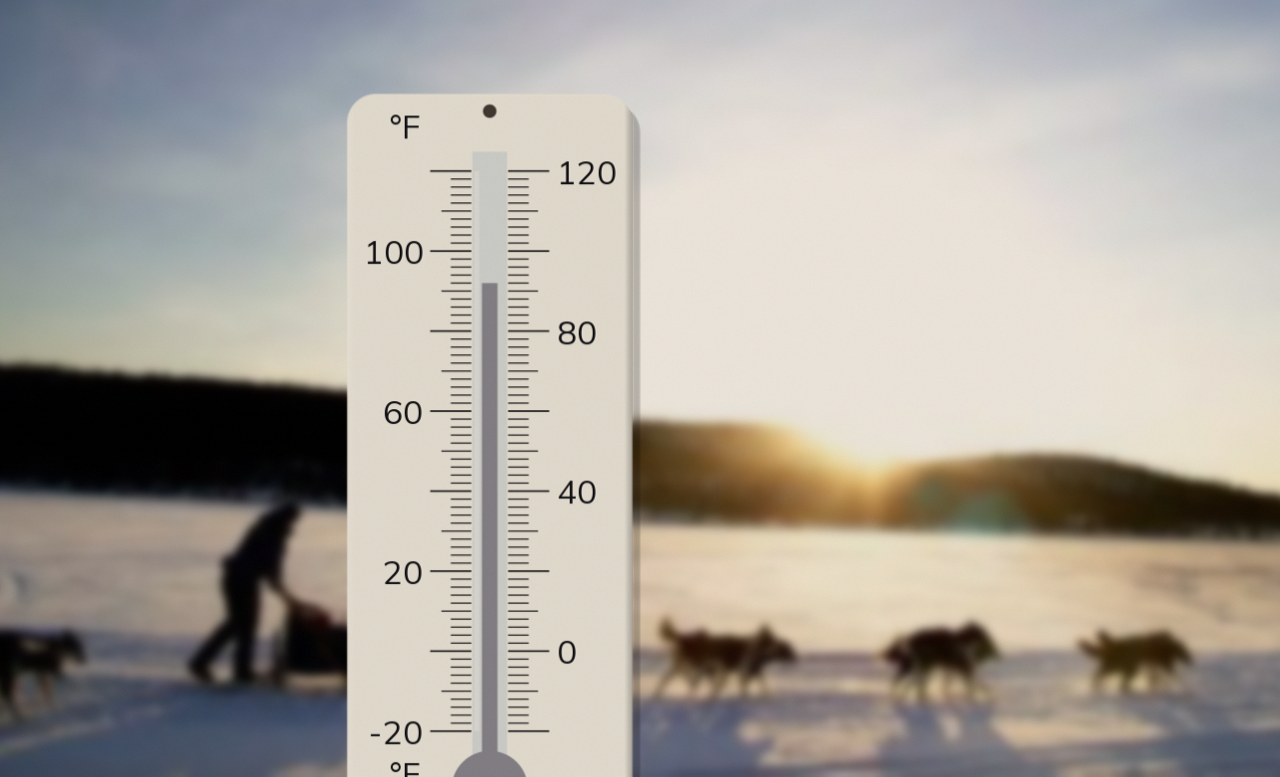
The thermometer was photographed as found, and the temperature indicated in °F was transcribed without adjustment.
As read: 92 °F
